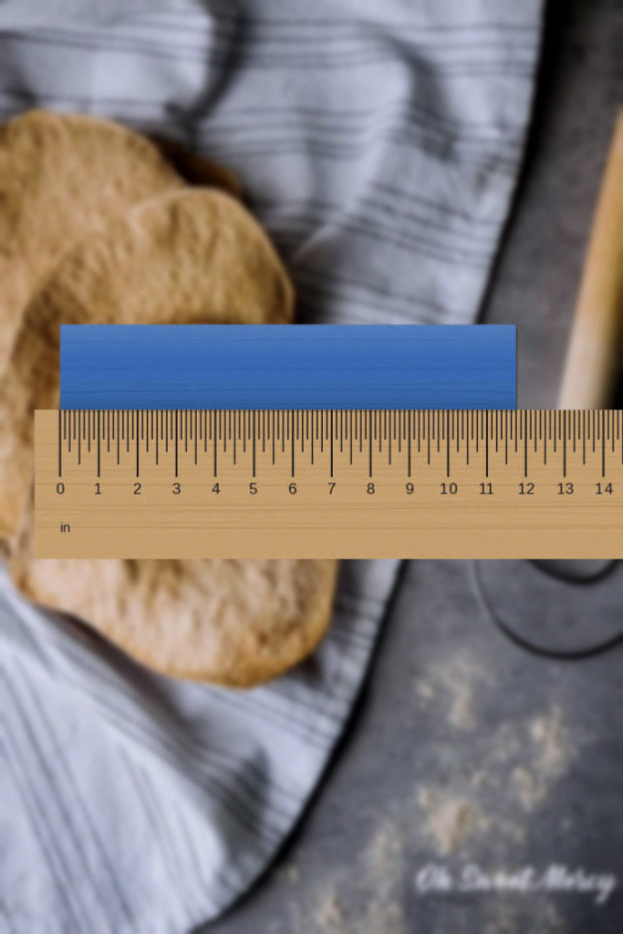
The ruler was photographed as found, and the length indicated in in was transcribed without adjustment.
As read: 11.75 in
